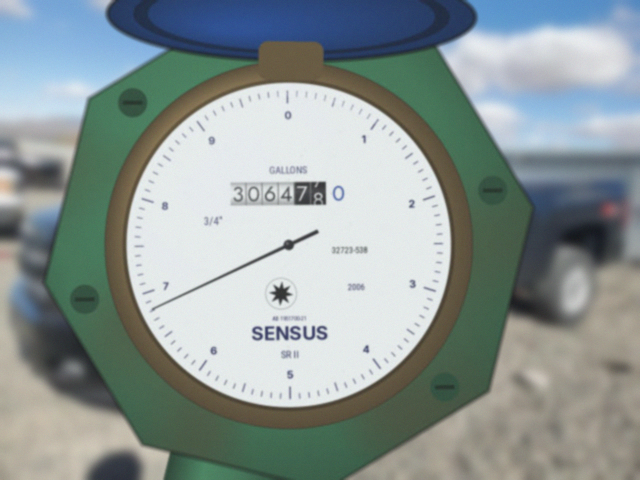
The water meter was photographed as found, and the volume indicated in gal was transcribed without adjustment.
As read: 3064776.8 gal
